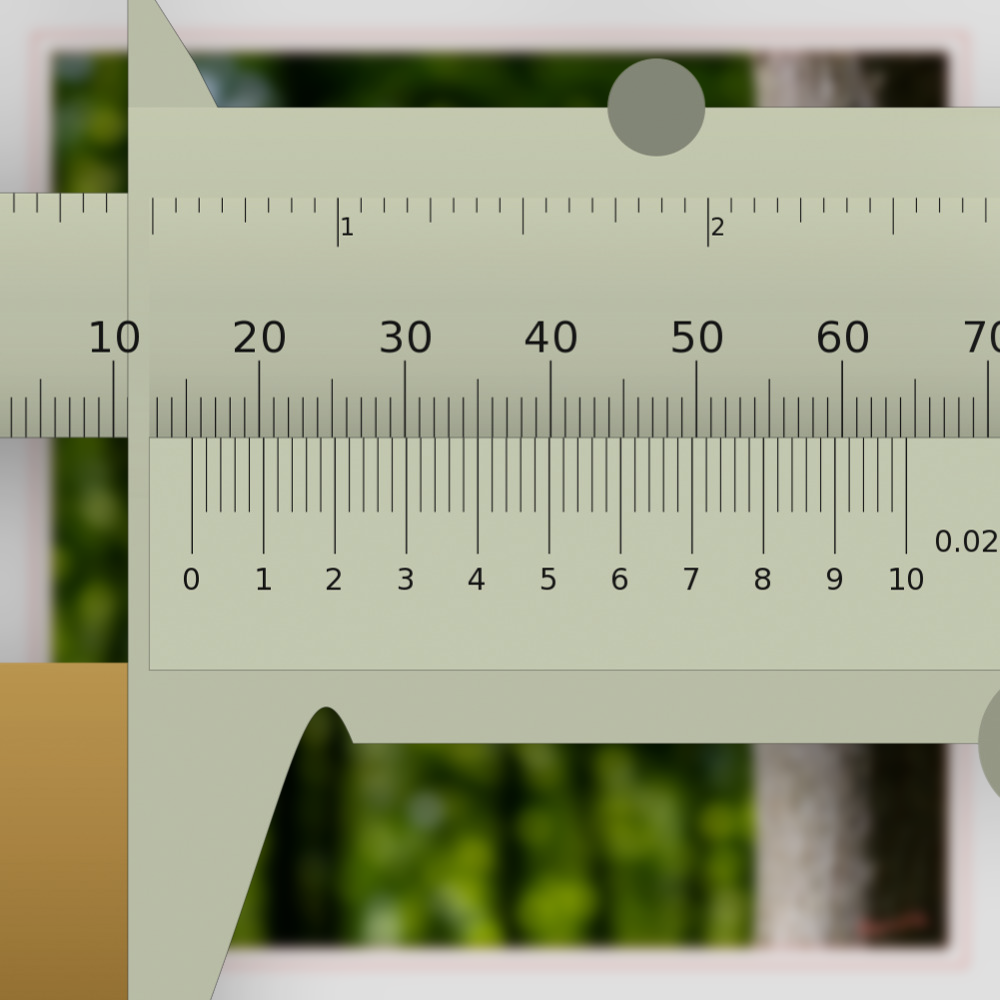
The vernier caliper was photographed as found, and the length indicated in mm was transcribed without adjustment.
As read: 15.4 mm
